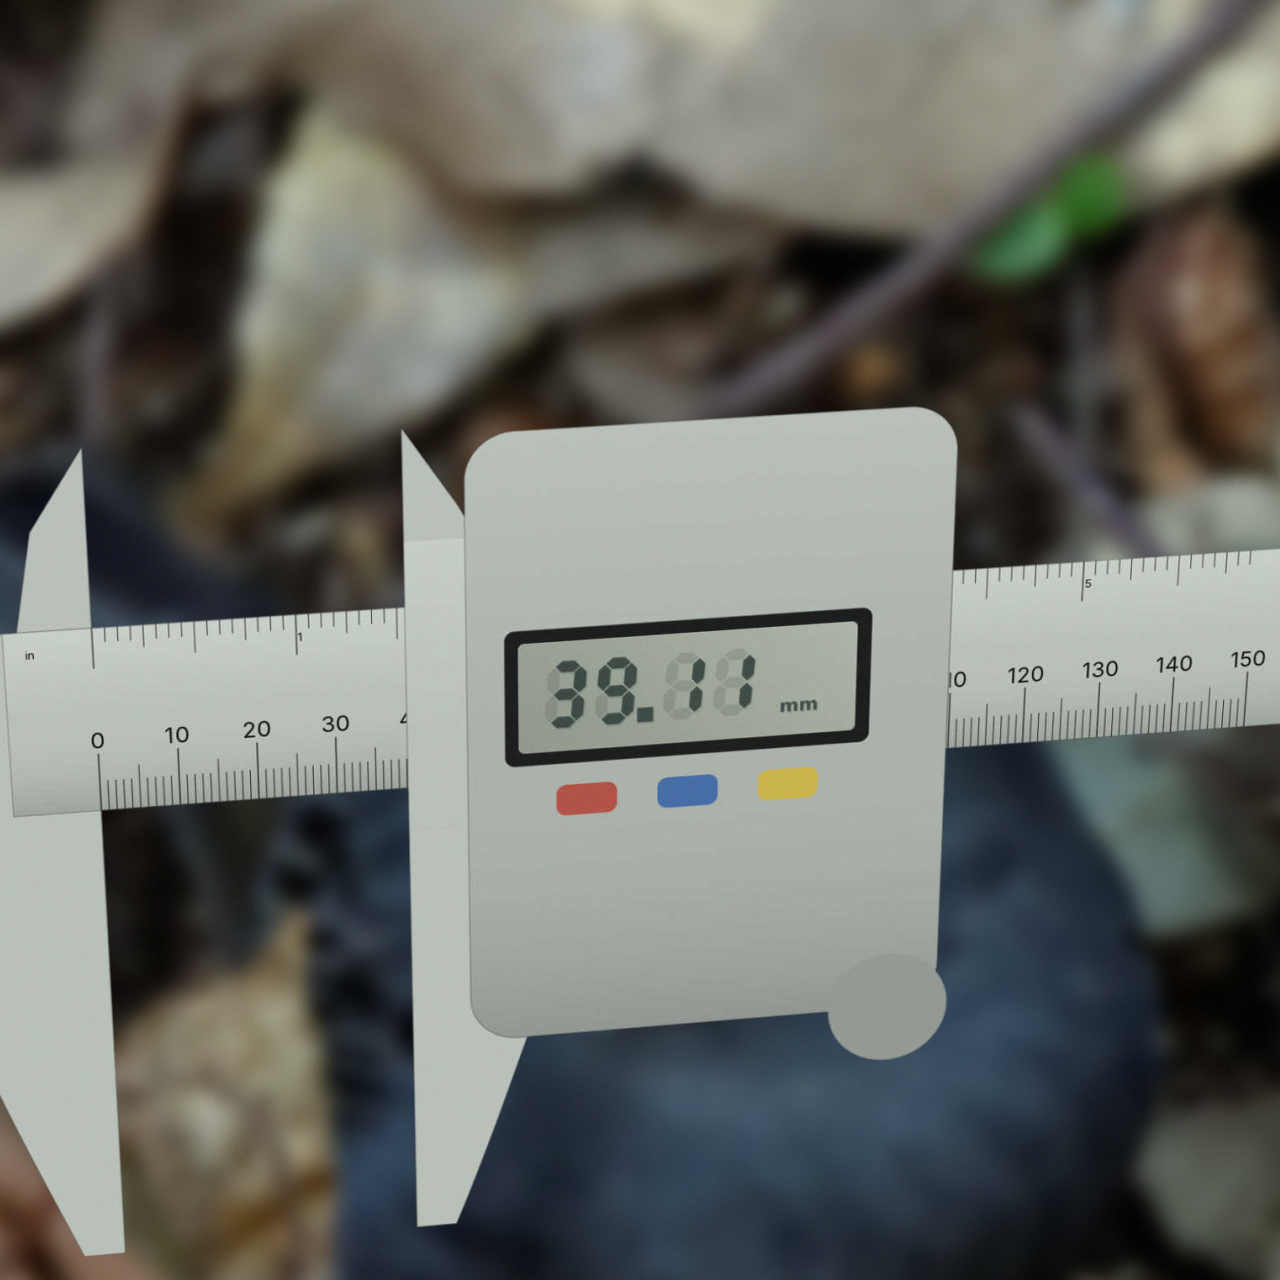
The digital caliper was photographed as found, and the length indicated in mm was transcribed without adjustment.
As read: 39.11 mm
